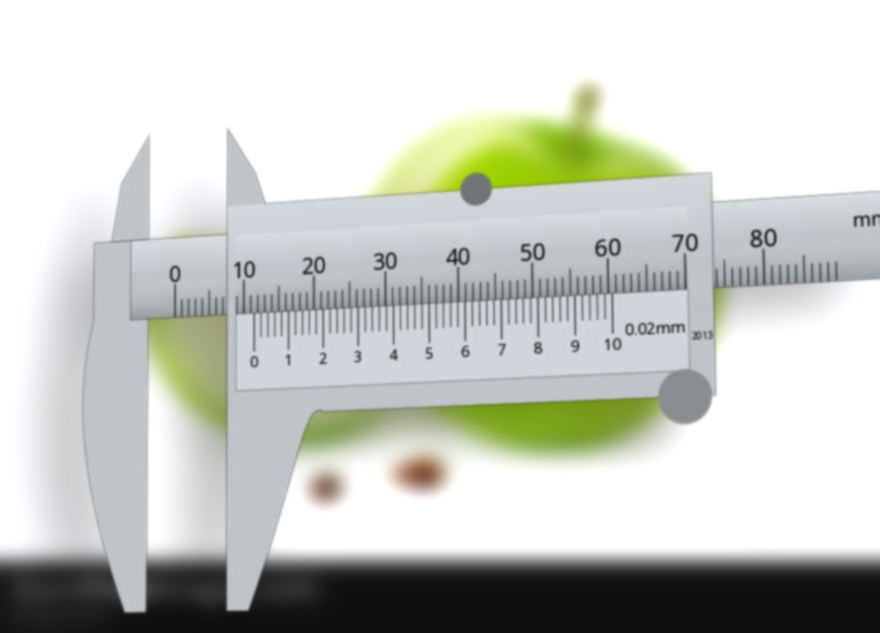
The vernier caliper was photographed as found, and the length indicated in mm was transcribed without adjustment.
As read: 11.5 mm
